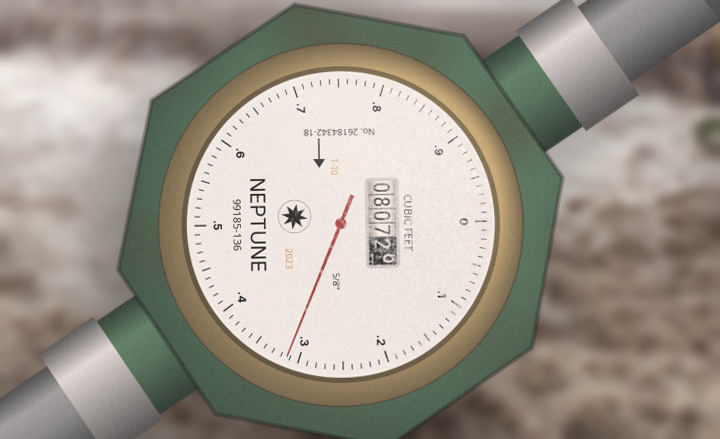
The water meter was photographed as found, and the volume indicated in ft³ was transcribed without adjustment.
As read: 80726.31 ft³
